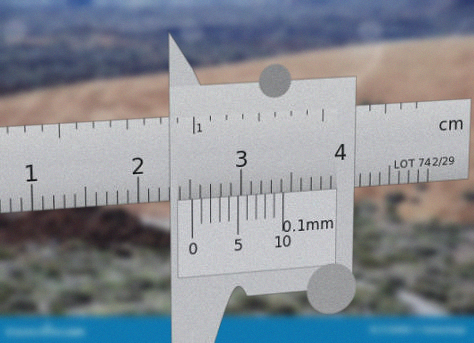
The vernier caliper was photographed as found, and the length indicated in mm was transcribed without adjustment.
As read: 25.2 mm
